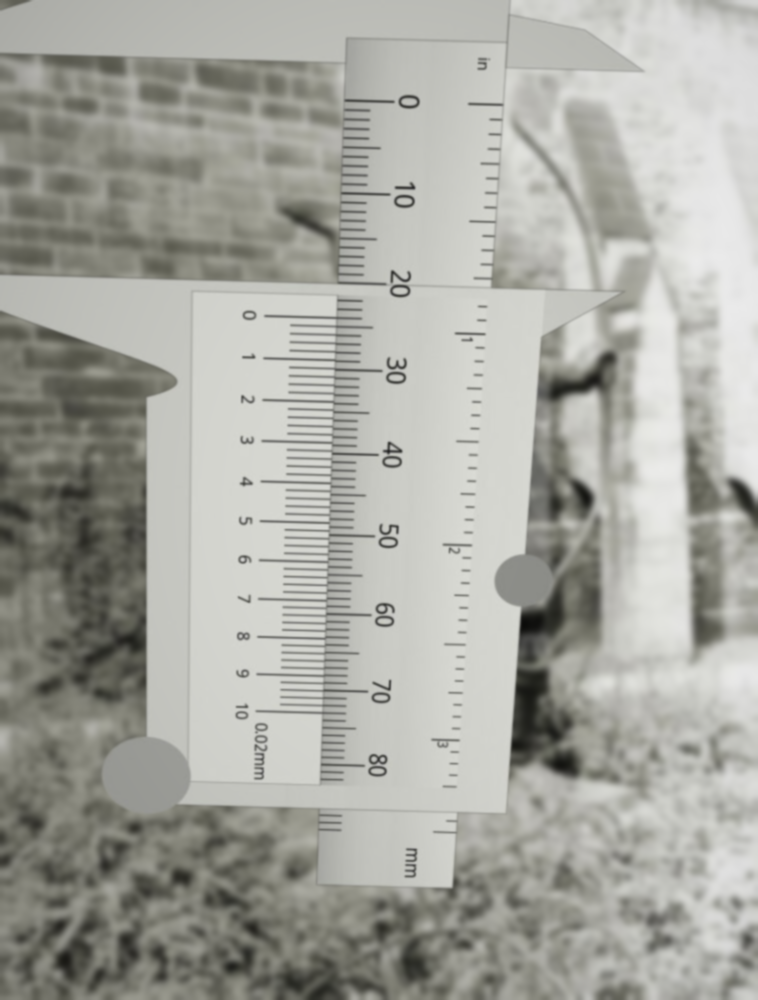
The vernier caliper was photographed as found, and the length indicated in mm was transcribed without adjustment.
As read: 24.0 mm
